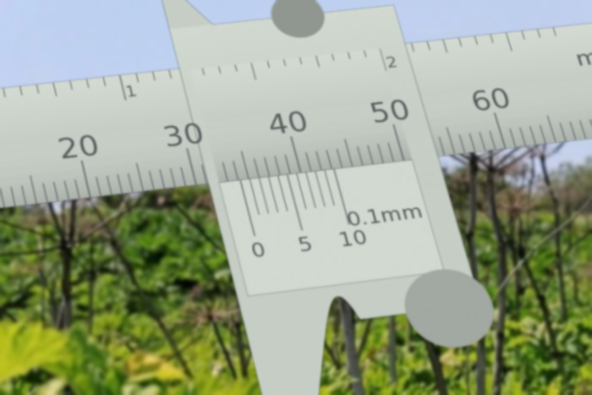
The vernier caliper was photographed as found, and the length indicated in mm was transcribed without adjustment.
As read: 34.2 mm
